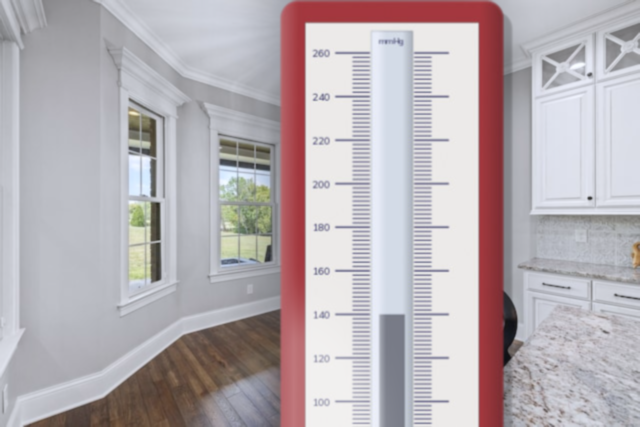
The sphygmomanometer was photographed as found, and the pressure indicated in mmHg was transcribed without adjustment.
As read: 140 mmHg
